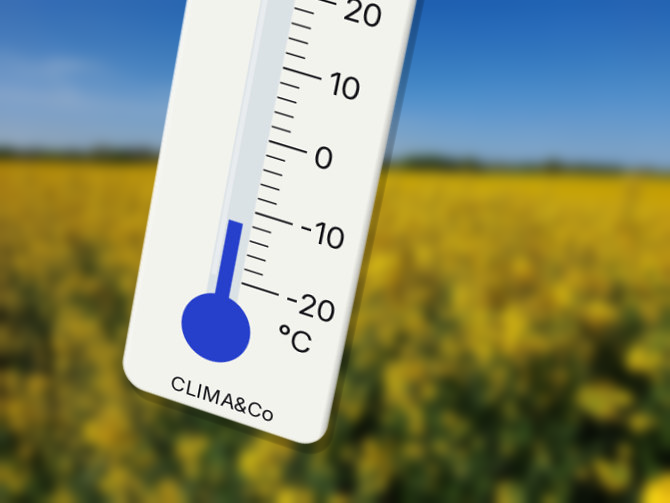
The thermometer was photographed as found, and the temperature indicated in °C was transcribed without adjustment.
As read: -12 °C
